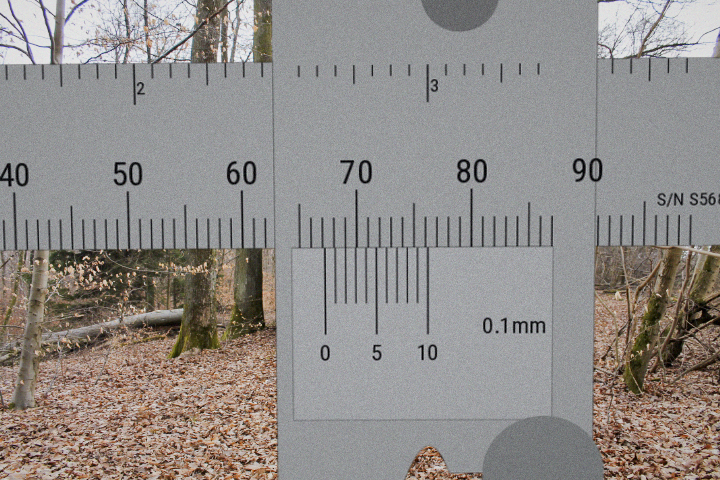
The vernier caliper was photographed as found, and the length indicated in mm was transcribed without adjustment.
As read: 67.2 mm
